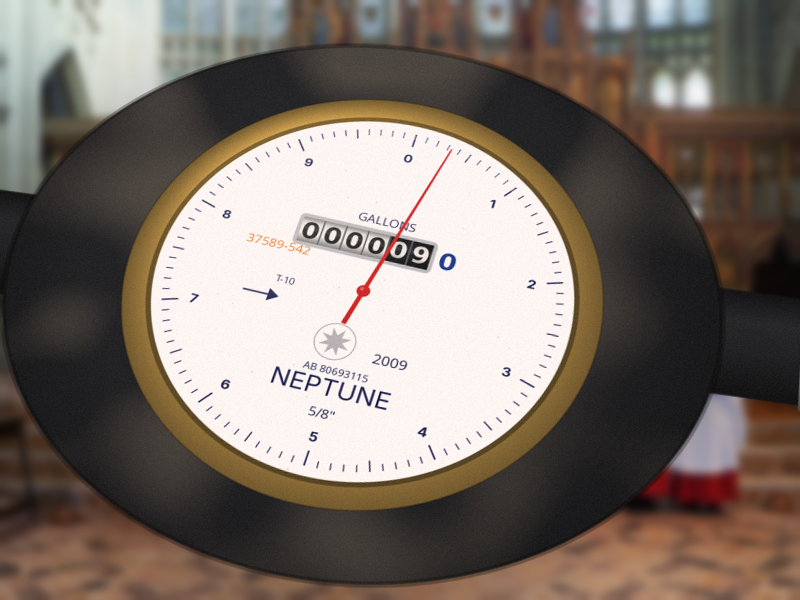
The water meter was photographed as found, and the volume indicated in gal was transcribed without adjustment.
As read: 90.3 gal
